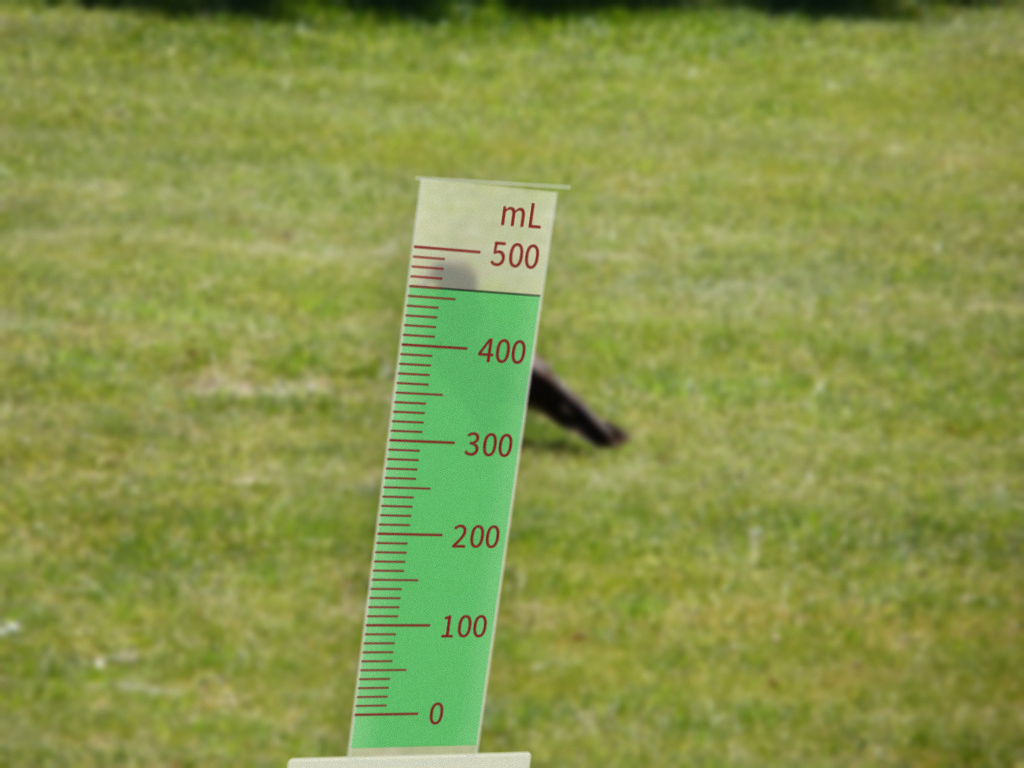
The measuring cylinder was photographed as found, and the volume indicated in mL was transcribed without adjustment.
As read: 460 mL
